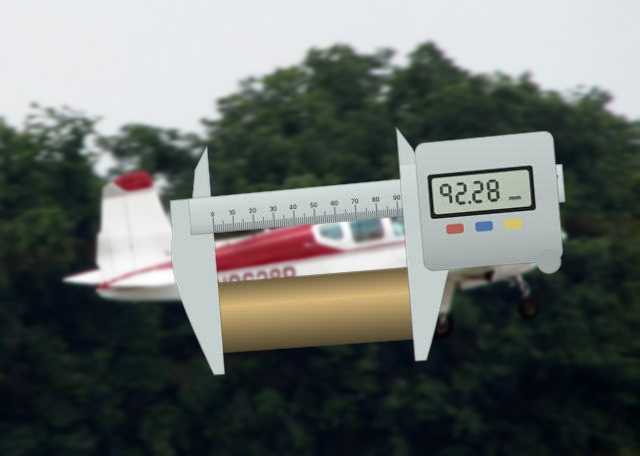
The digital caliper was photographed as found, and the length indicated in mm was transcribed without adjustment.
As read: 92.28 mm
